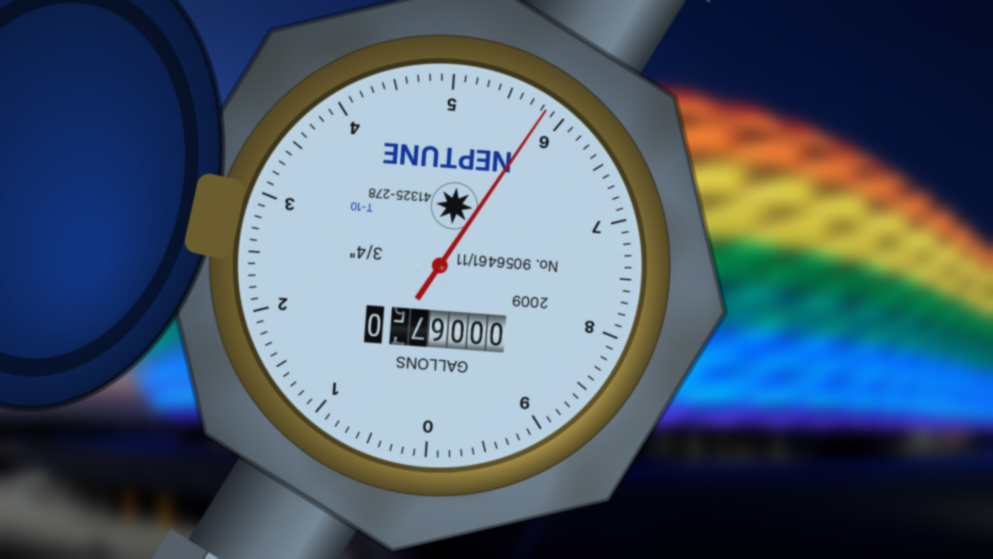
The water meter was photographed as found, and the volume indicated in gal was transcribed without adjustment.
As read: 6745.8 gal
